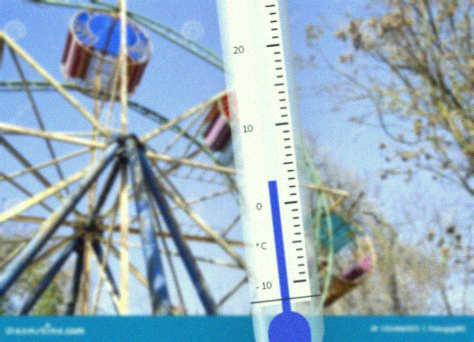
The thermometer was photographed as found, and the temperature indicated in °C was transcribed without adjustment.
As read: 3 °C
